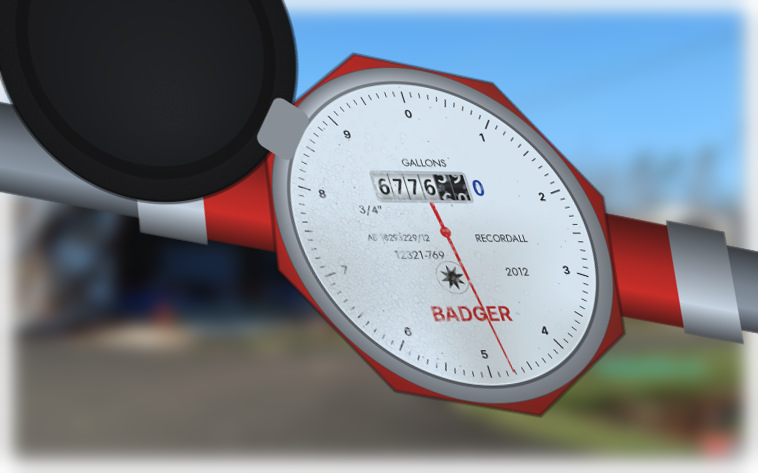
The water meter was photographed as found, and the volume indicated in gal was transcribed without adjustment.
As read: 6776594.7 gal
